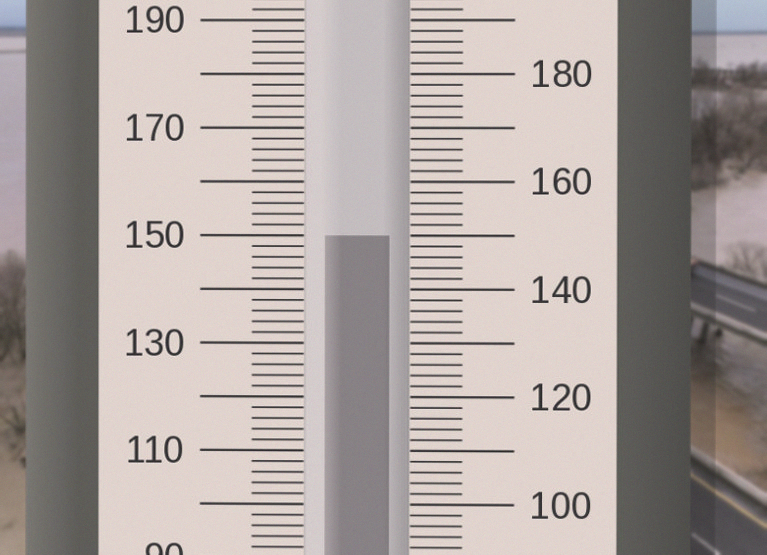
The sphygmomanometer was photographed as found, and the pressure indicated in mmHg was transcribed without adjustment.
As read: 150 mmHg
